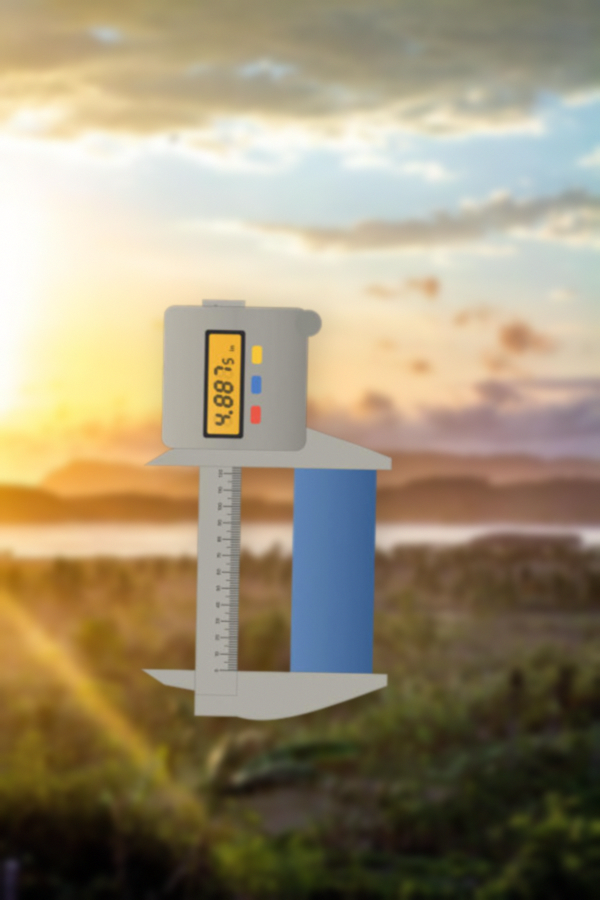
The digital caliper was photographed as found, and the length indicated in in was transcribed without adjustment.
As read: 4.8875 in
